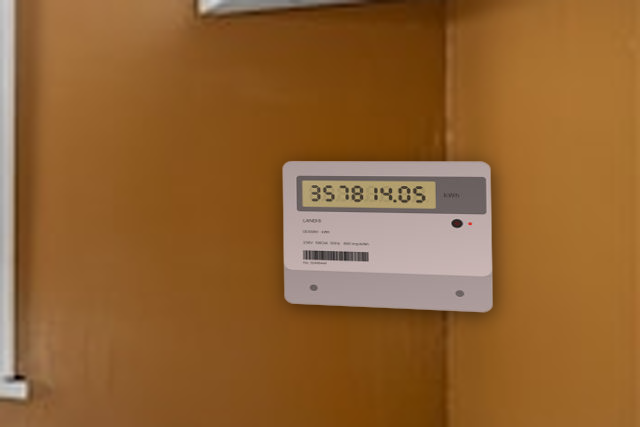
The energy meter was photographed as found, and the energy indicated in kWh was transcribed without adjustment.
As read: 357814.05 kWh
